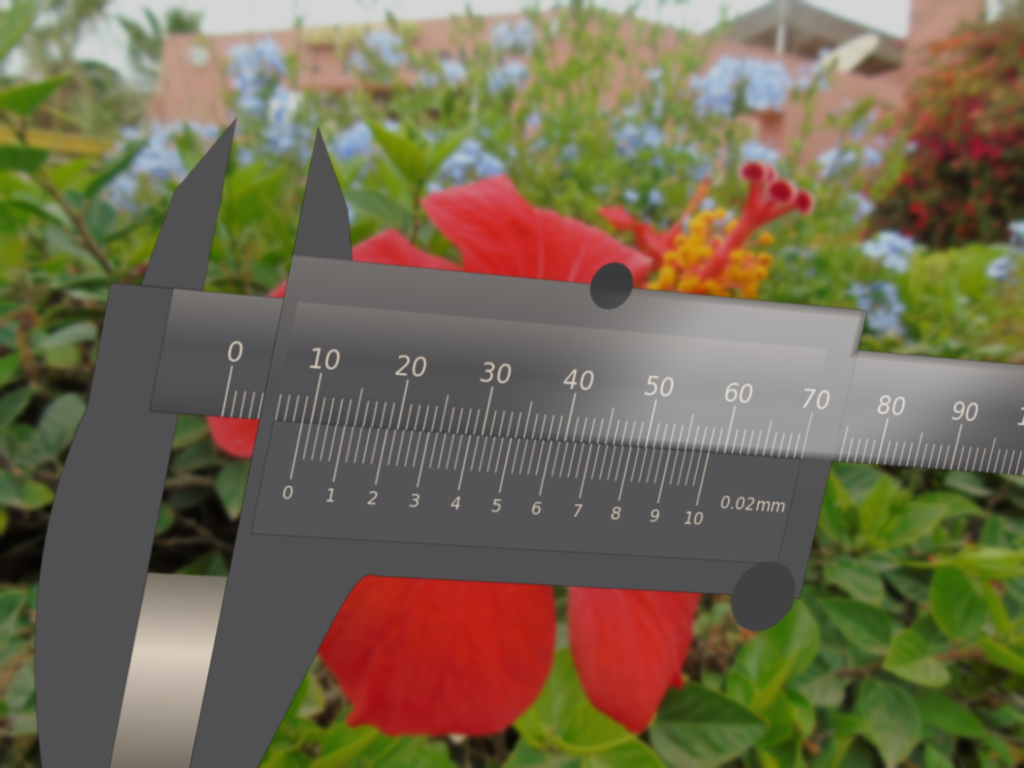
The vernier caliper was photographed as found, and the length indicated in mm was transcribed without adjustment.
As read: 9.0 mm
